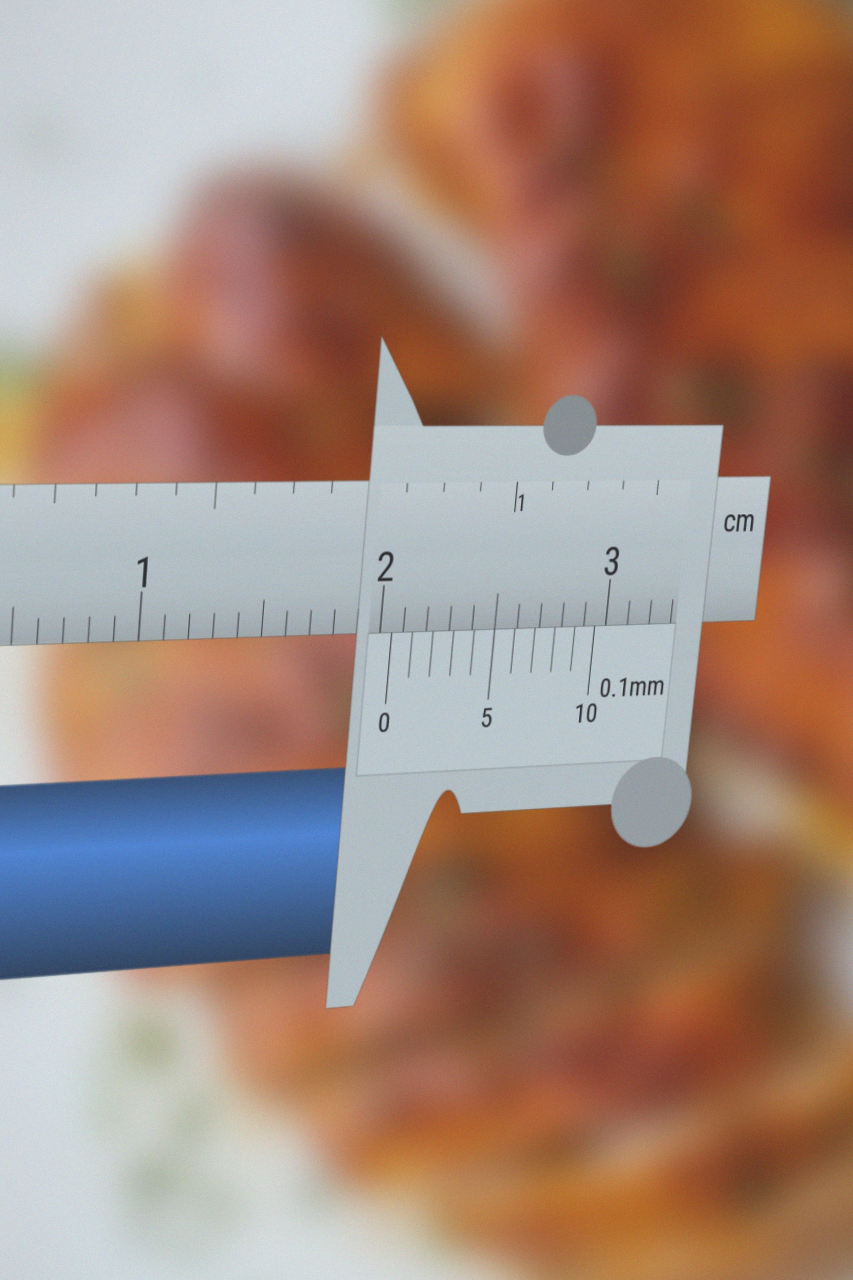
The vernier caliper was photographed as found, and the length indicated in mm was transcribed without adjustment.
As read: 20.5 mm
